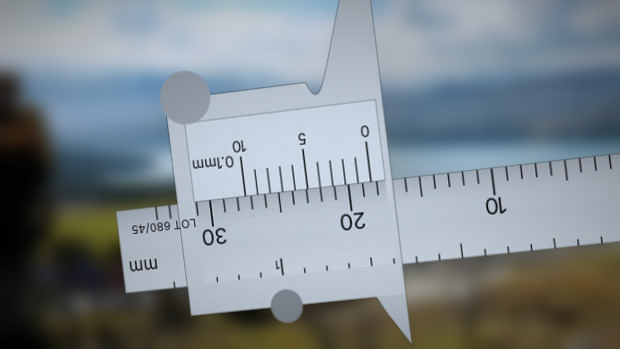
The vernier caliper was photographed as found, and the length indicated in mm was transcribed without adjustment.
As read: 18.4 mm
